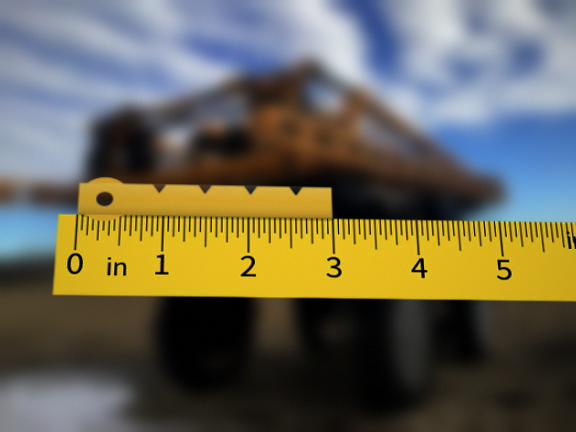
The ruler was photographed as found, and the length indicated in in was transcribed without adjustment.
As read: 3 in
